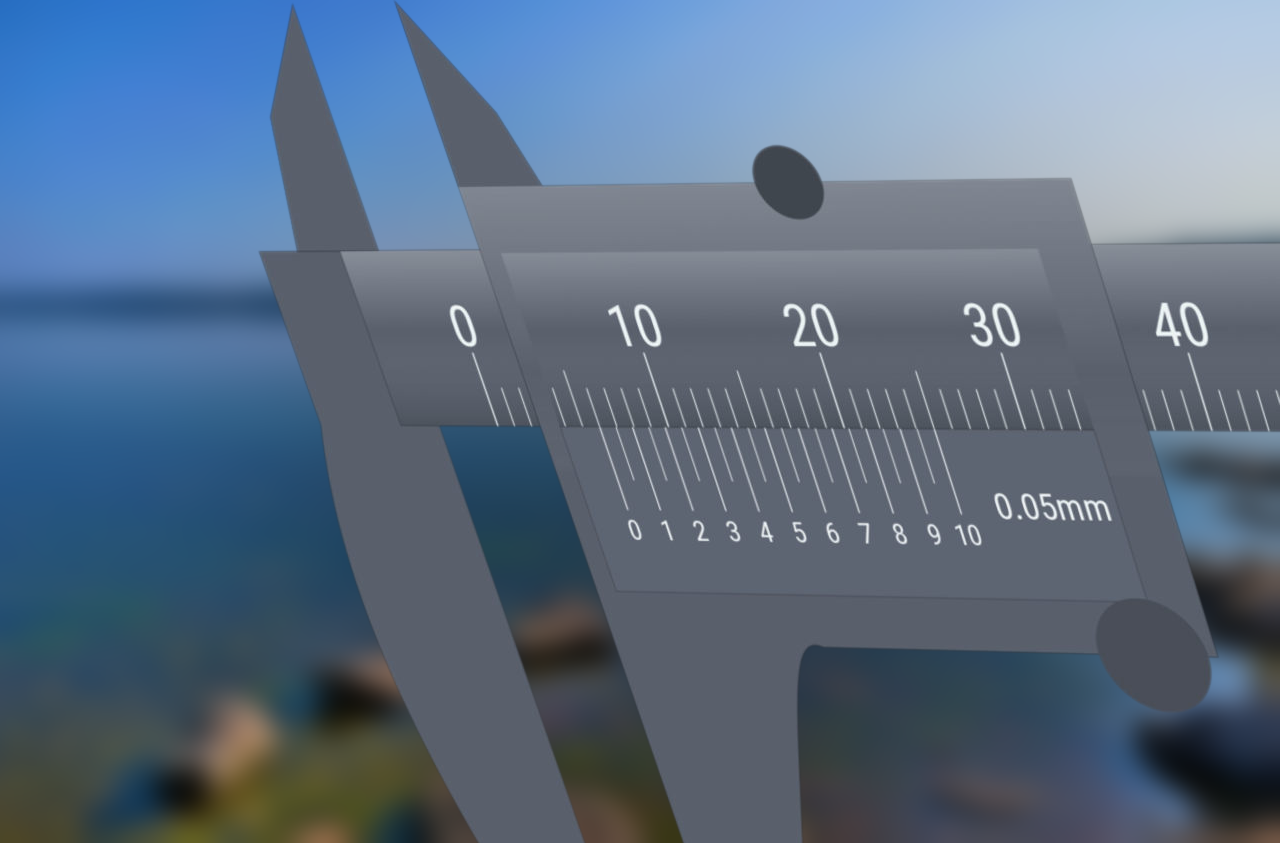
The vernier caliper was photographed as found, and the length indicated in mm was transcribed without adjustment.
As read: 6.0 mm
